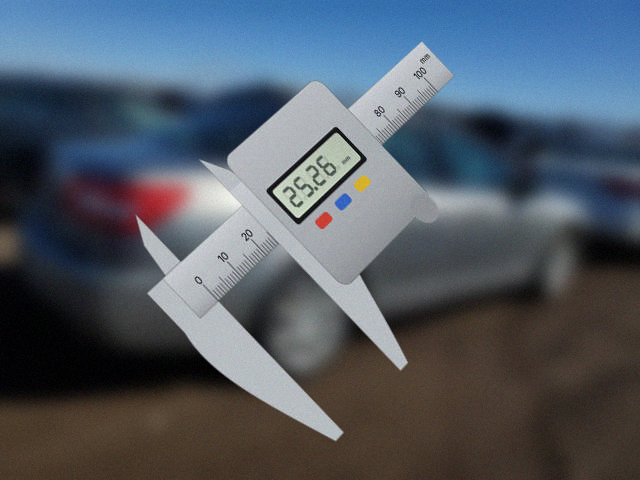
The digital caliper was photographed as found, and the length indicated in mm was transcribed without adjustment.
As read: 25.26 mm
